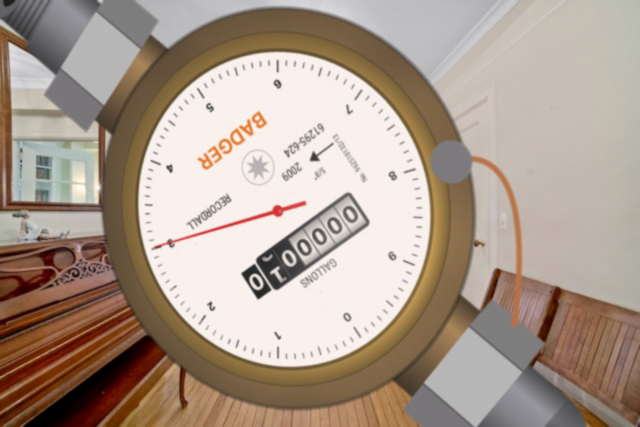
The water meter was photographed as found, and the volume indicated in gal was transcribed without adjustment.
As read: 13.0 gal
